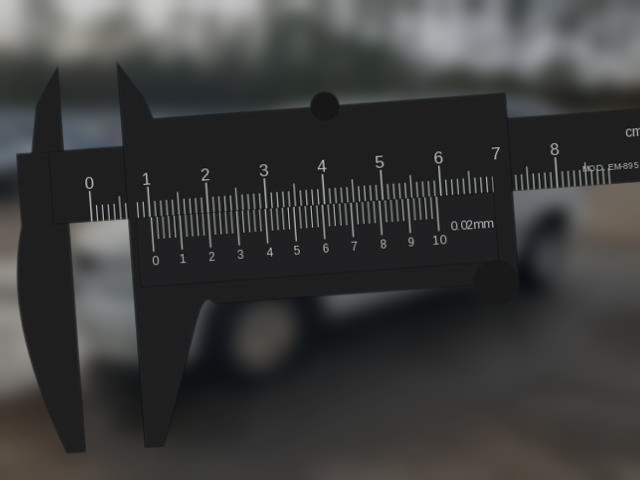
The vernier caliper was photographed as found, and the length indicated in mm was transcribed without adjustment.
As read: 10.2 mm
